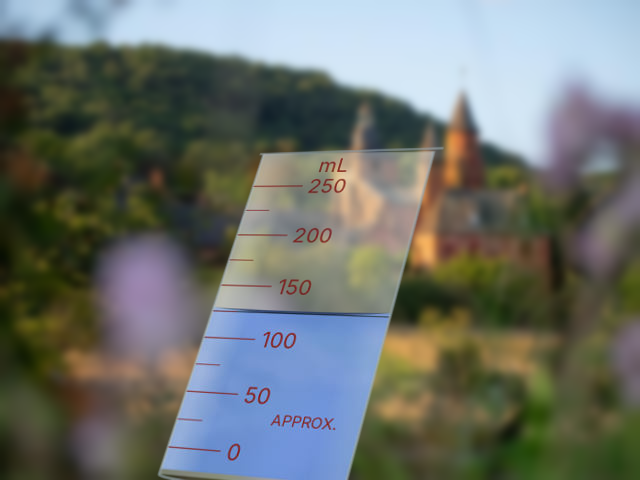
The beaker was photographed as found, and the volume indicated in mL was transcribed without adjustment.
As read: 125 mL
